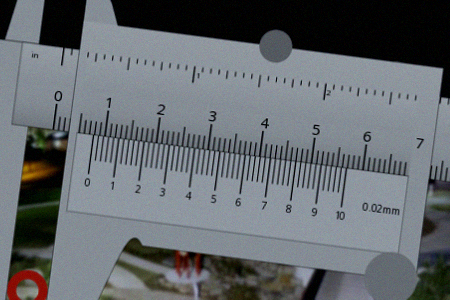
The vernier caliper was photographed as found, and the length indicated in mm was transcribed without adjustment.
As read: 7.8 mm
